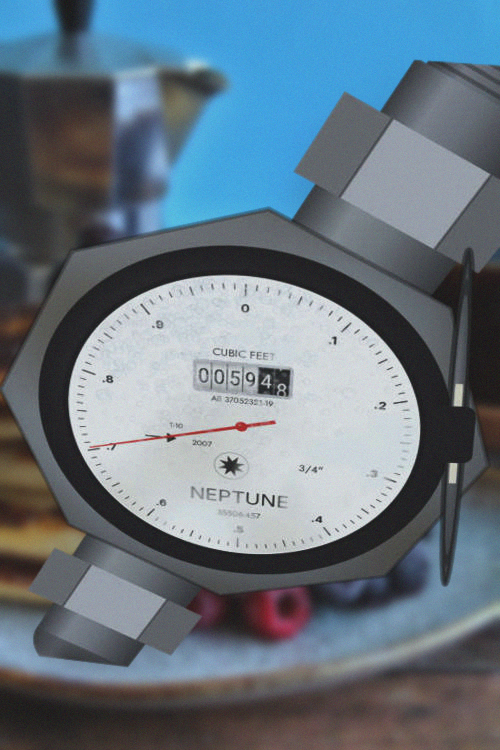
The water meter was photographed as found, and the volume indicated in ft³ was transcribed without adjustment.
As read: 5947.70 ft³
